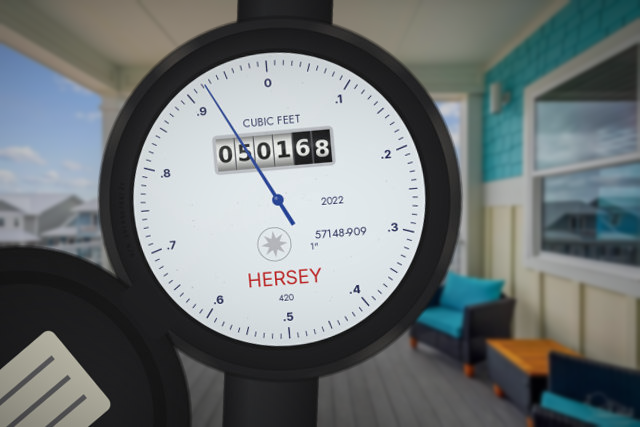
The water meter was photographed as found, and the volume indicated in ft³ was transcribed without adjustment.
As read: 50167.92 ft³
